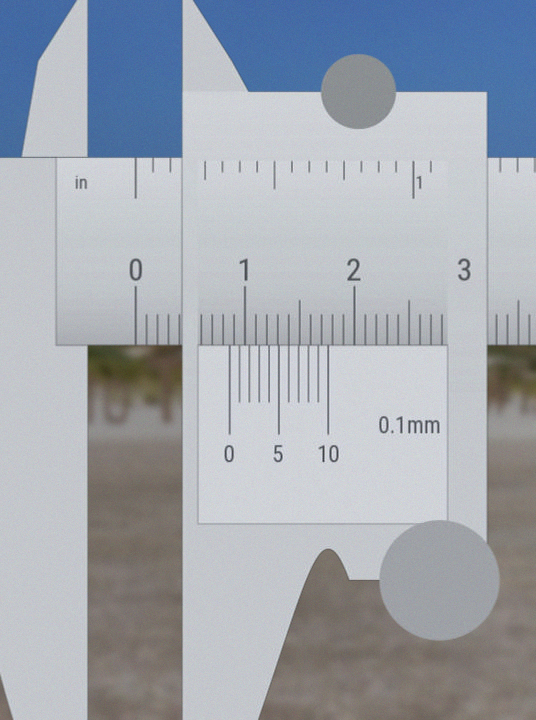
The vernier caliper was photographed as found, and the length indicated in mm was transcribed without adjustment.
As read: 8.6 mm
